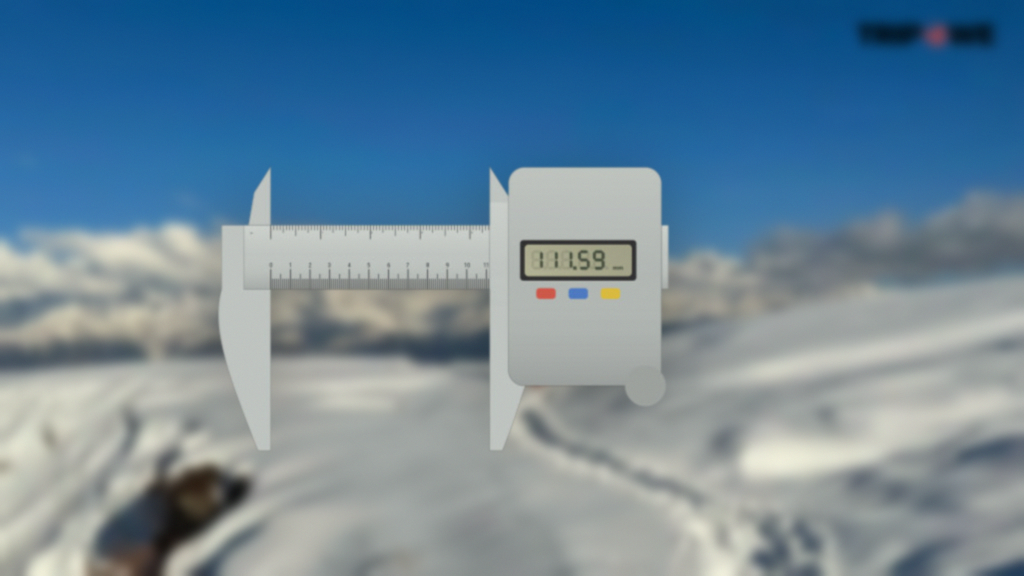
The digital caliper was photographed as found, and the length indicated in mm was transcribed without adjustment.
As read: 111.59 mm
